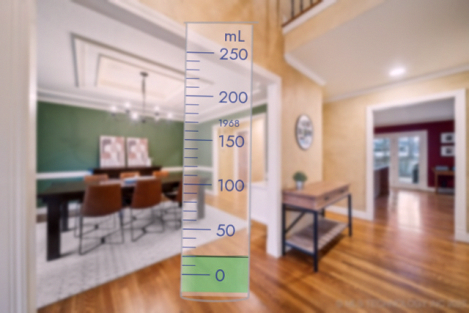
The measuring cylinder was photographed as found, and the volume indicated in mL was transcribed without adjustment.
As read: 20 mL
